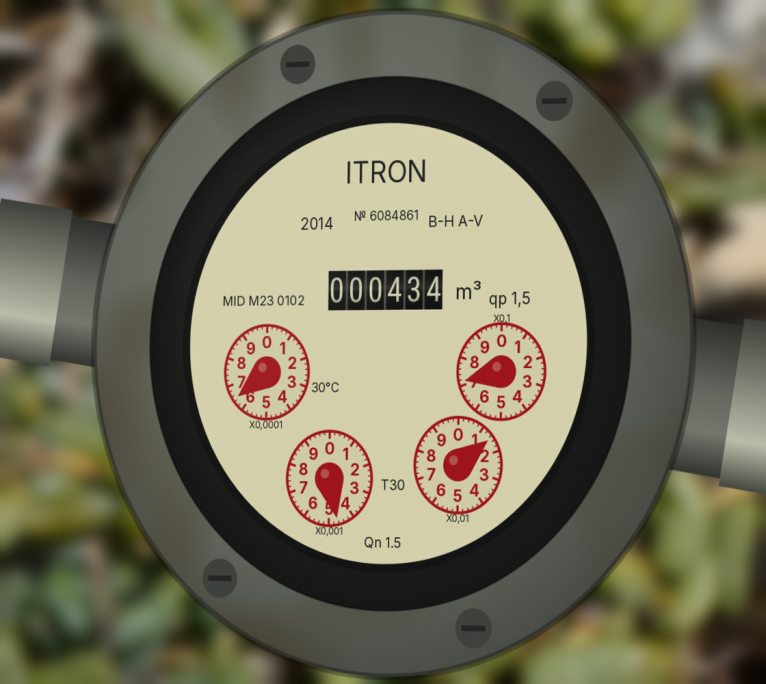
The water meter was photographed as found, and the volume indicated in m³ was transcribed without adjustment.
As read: 434.7146 m³
